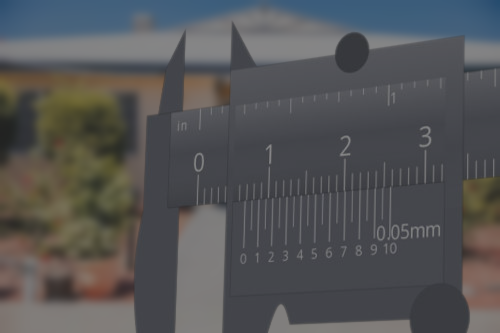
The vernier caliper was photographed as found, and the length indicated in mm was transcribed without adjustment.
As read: 6.8 mm
